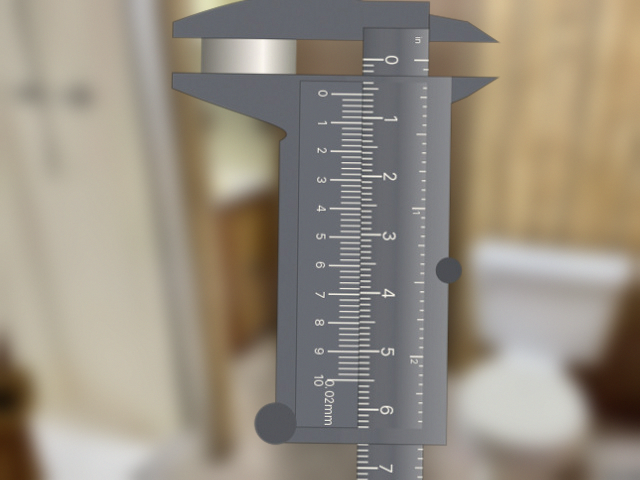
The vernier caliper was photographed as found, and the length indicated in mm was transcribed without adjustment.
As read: 6.0 mm
